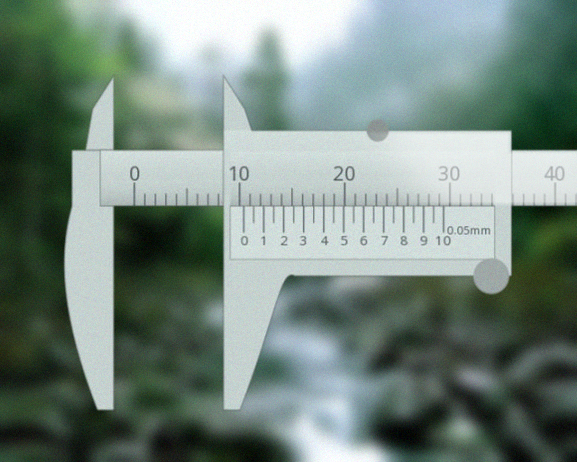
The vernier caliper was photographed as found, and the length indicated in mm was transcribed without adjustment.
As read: 10.4 mm
